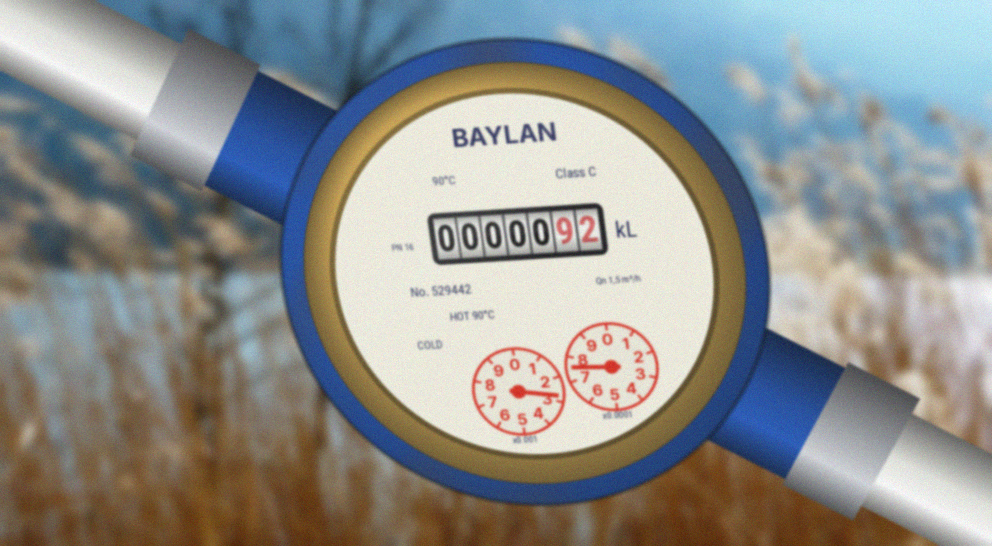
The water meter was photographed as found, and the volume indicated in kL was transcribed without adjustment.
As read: 0.9227 kL
